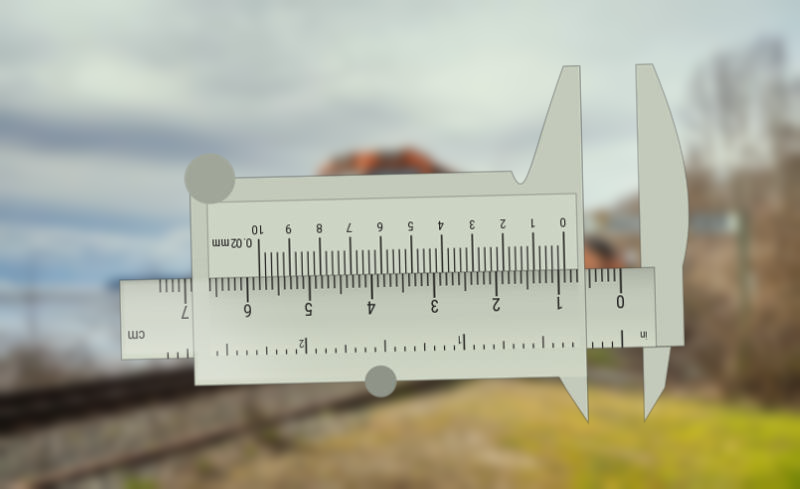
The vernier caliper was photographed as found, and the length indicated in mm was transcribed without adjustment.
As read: 9.0 mm
